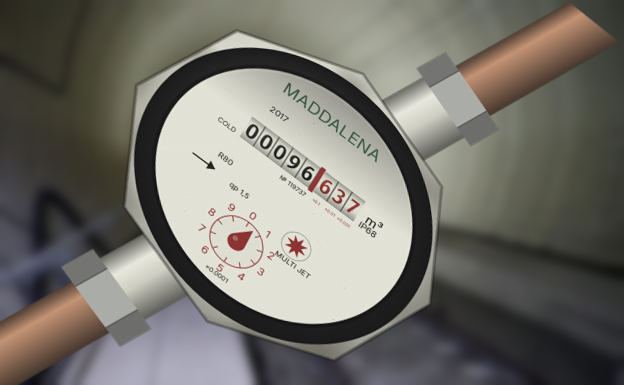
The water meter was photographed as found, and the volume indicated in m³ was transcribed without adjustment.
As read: 96.6370 m³
